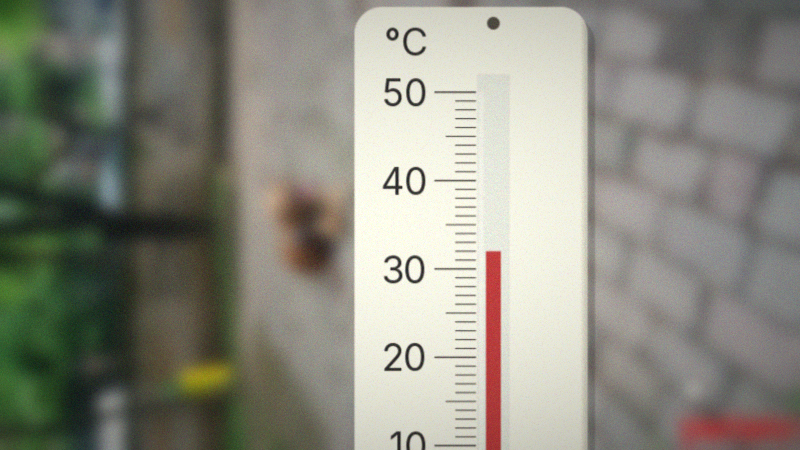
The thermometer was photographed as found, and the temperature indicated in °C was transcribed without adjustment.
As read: 32 °C
